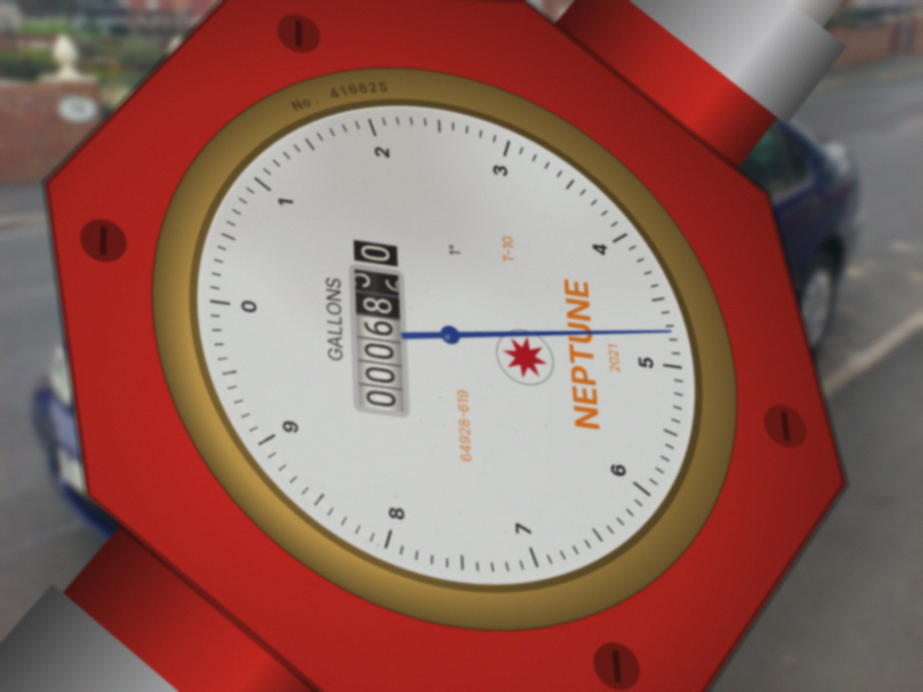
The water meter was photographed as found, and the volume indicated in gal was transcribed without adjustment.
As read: 6854.7 gal
